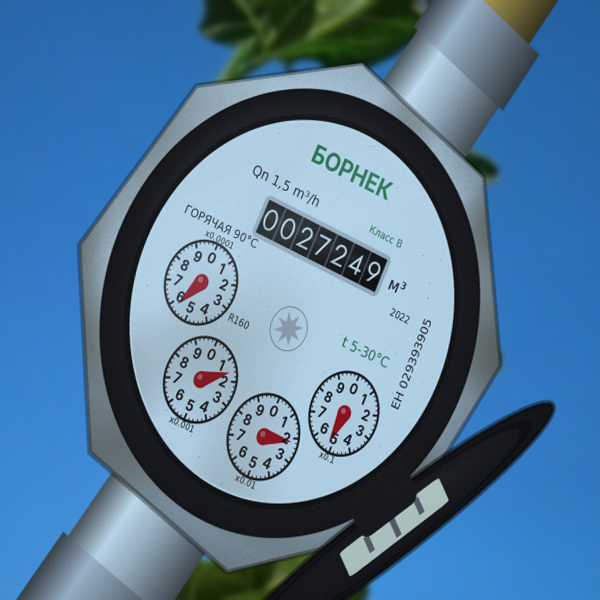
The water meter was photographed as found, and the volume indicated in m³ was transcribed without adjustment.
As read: 27249.5215 m³
